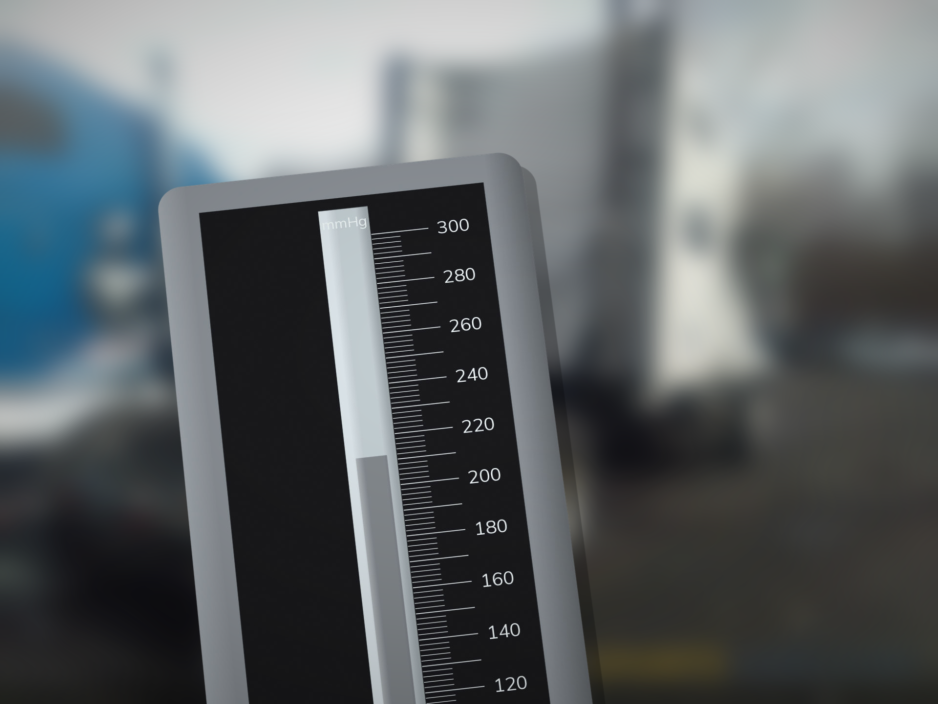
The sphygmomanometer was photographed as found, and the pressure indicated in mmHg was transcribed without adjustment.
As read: 212 mmHg
